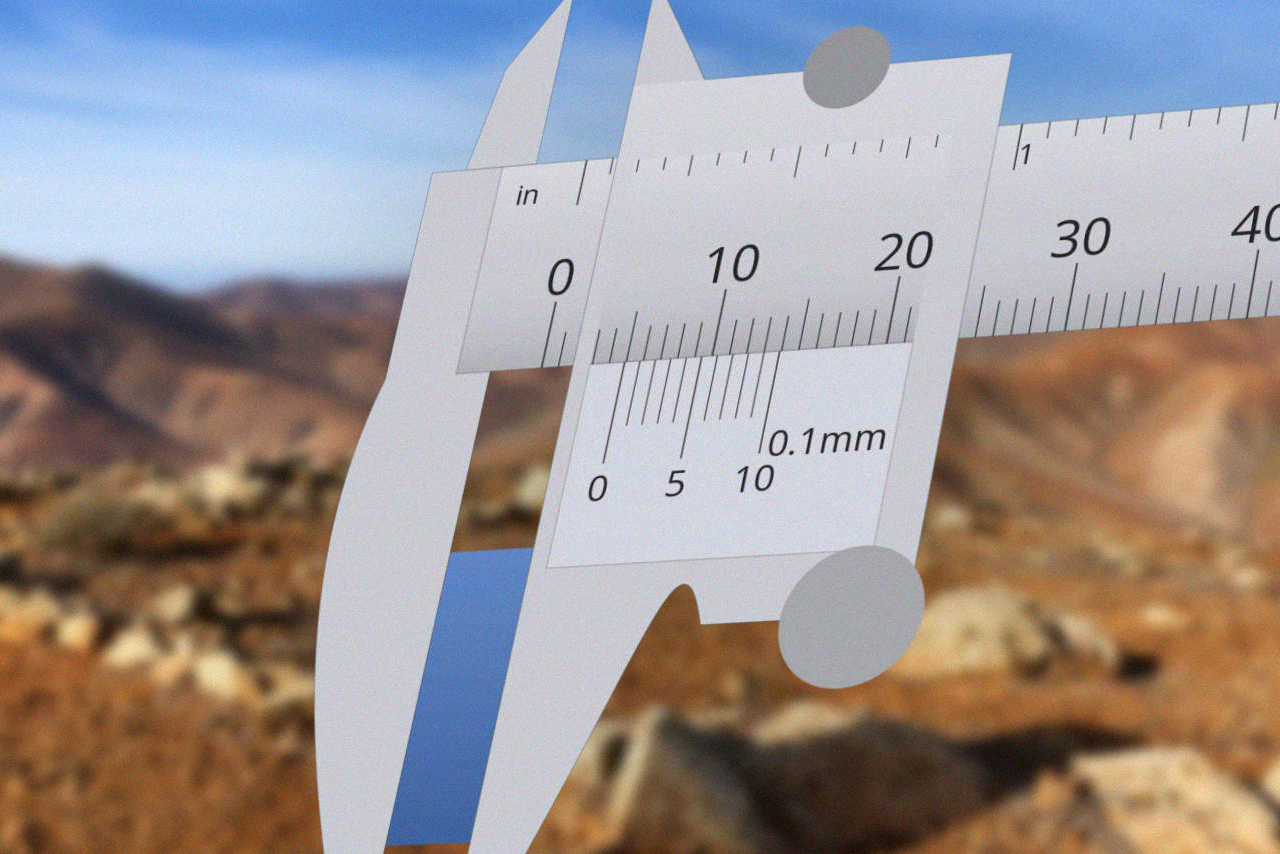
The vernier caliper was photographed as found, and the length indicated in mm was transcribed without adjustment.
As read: 4.9 mm
